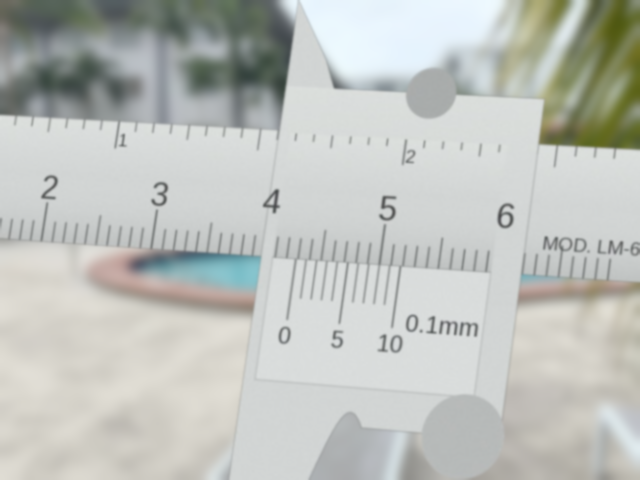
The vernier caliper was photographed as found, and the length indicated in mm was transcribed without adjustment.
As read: 42.8 mm
